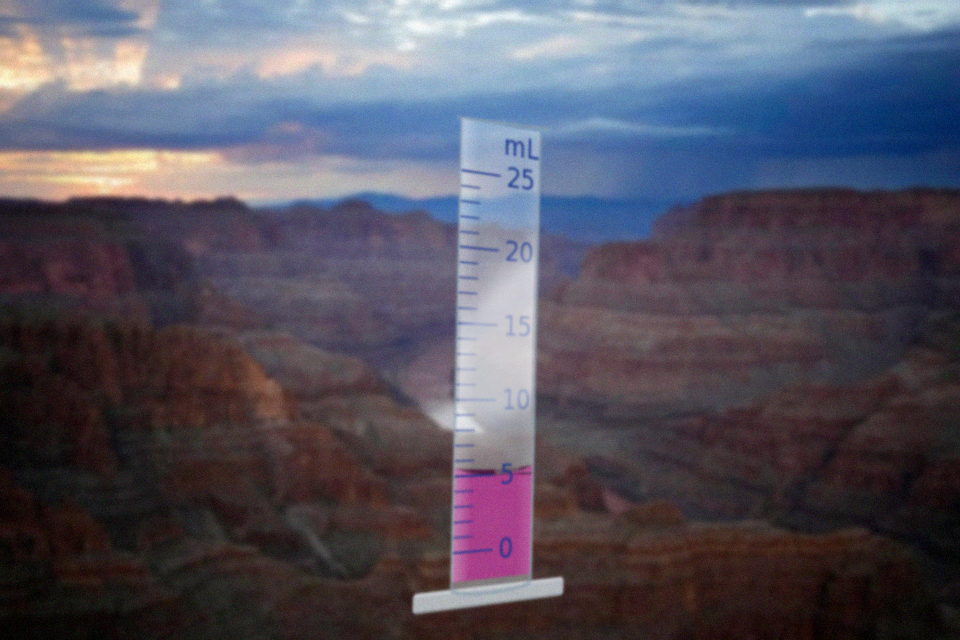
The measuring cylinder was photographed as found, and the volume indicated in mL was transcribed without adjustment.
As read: 5 mL
